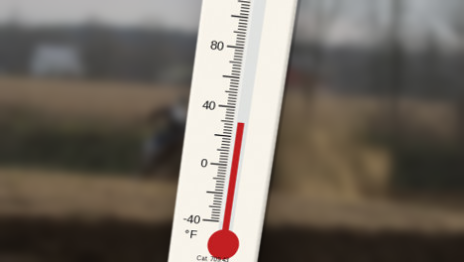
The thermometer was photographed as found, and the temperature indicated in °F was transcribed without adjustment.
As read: 30 °F
